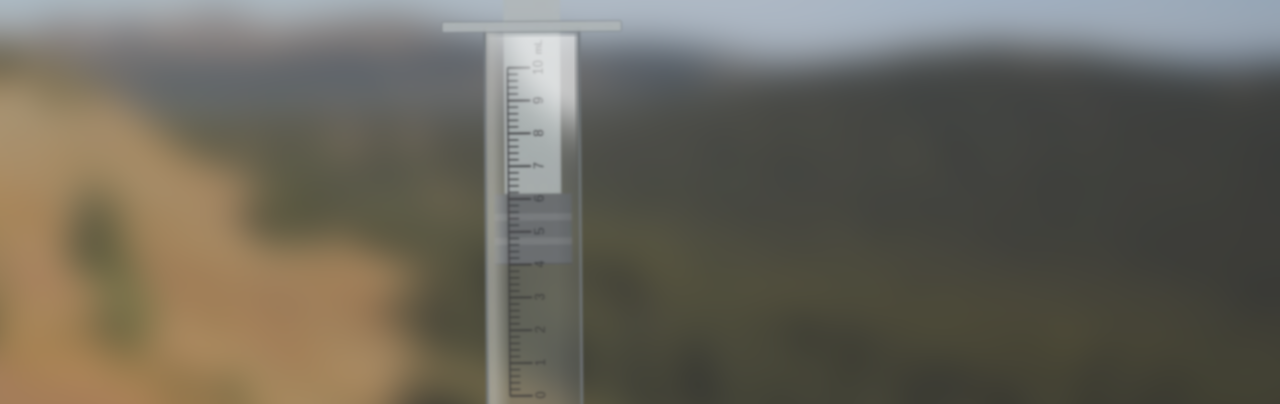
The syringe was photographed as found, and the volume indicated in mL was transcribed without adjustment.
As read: 4 mL
